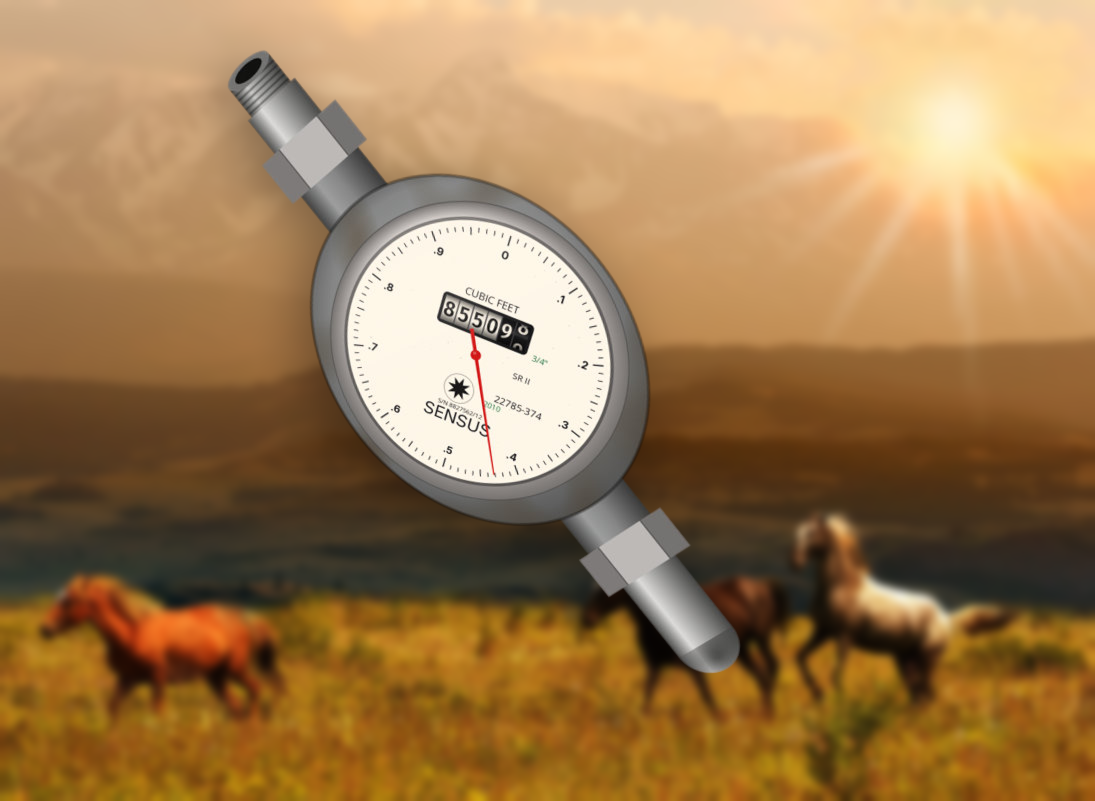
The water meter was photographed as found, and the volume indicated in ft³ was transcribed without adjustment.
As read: 855098.43 ft³
